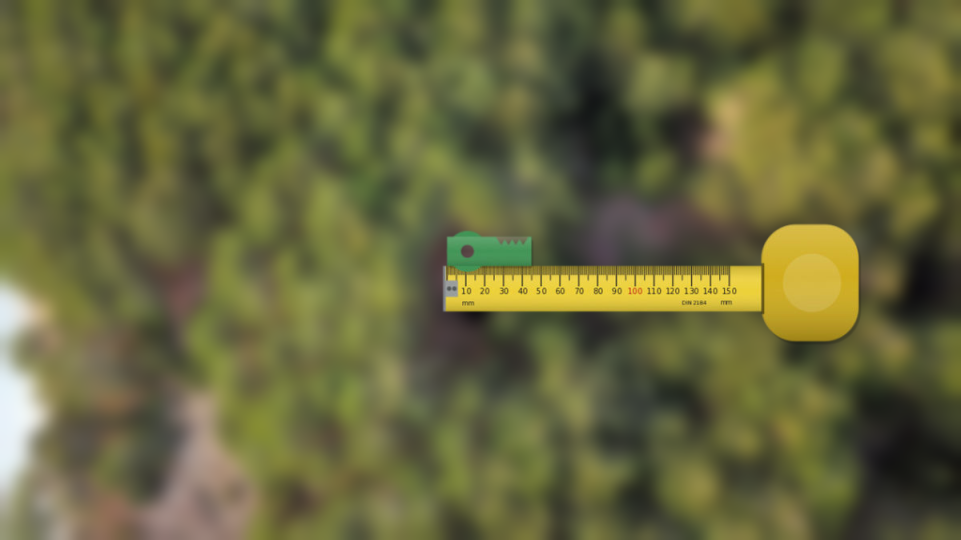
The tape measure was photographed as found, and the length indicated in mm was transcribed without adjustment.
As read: 45 mm
